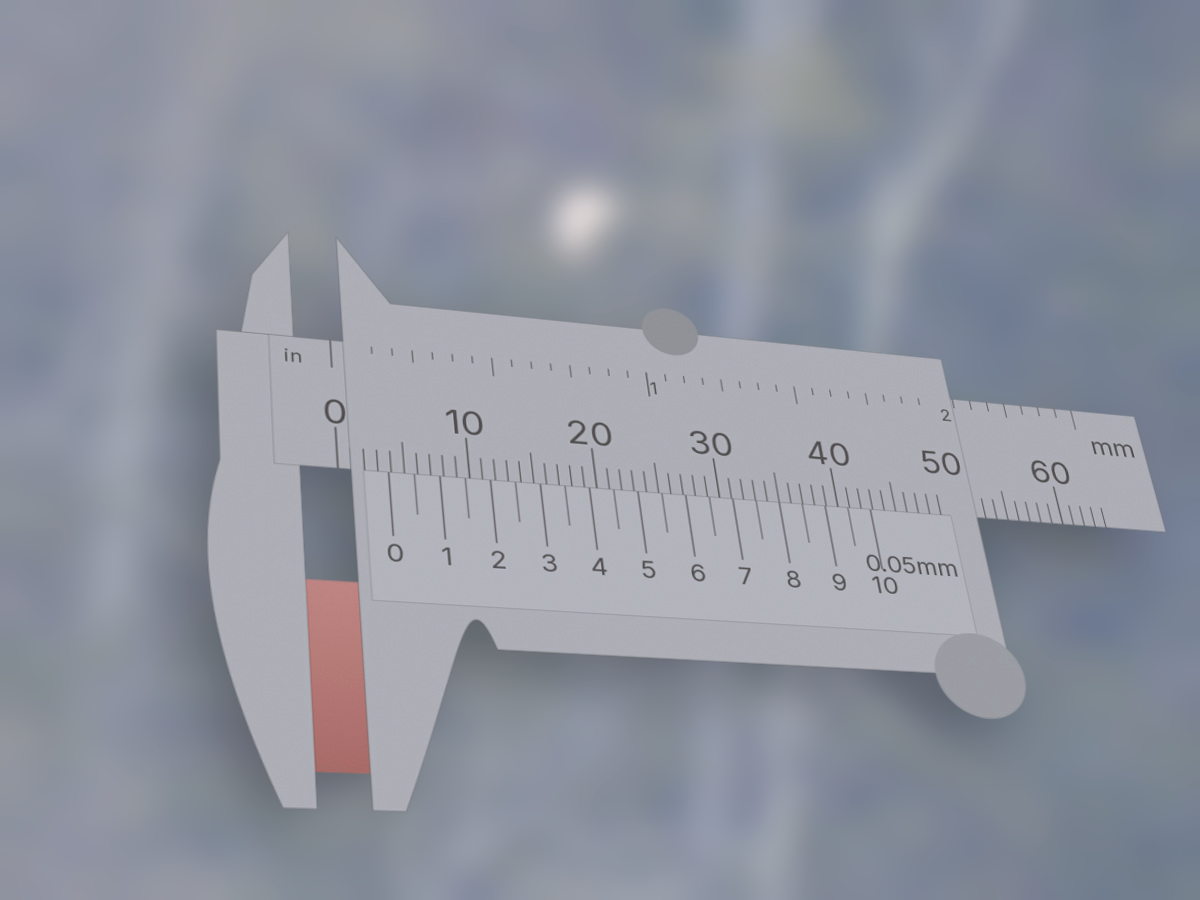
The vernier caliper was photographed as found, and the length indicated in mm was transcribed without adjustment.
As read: 3.8 mm
